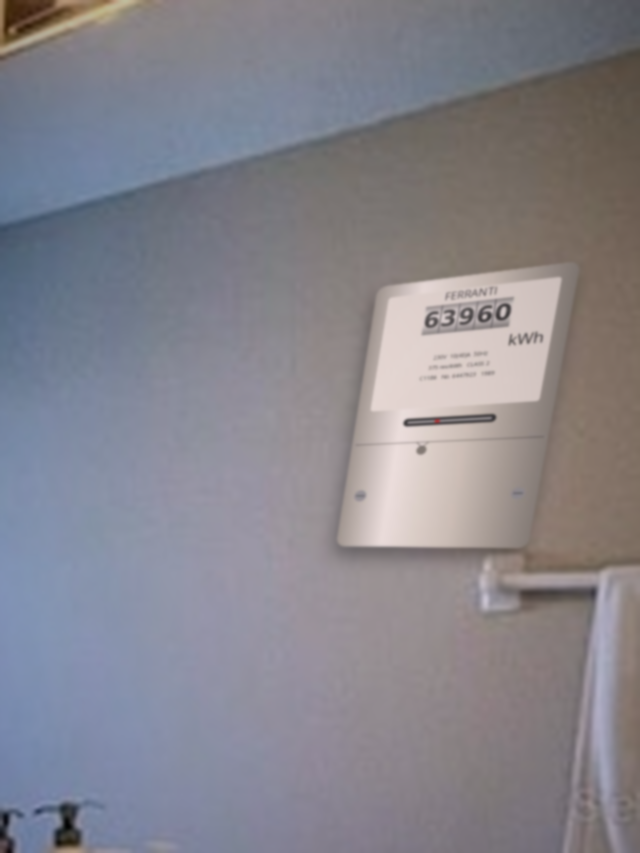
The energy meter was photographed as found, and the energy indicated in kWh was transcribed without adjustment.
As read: 63960 kWh
